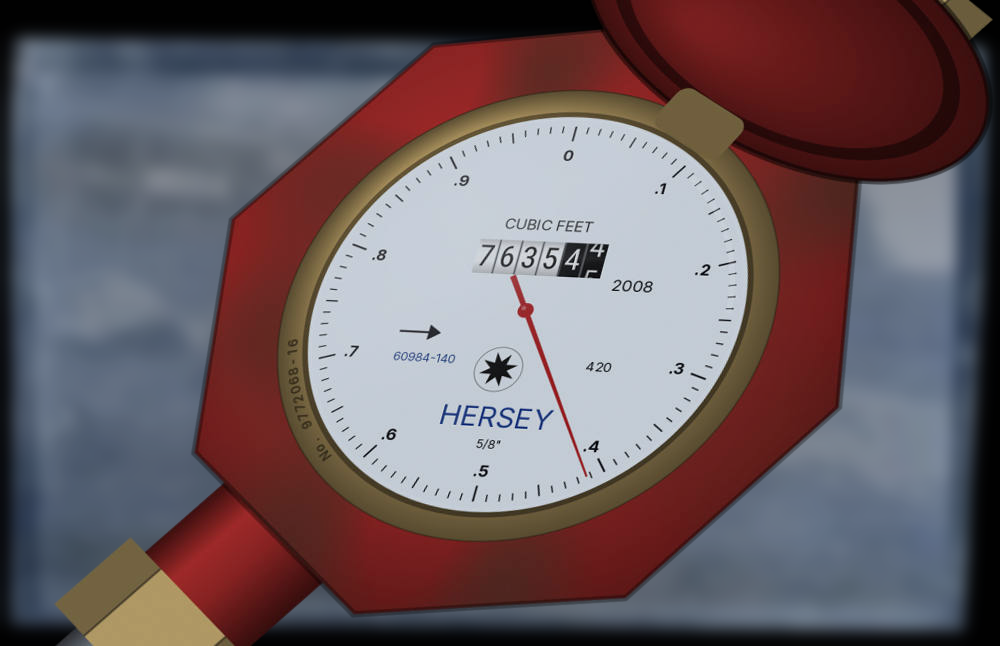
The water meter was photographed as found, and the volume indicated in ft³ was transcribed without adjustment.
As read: 763544.41 ft³
